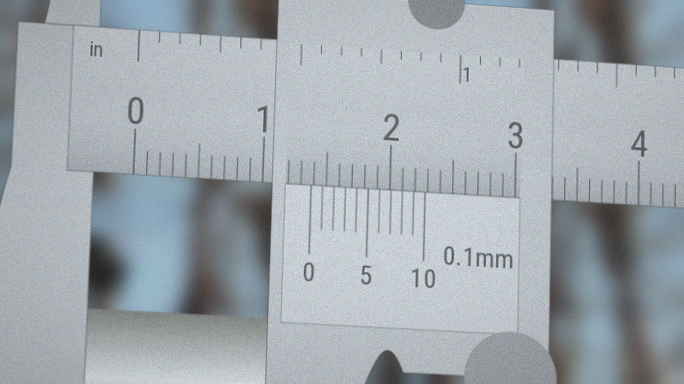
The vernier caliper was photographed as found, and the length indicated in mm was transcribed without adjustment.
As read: 13.8 mm
